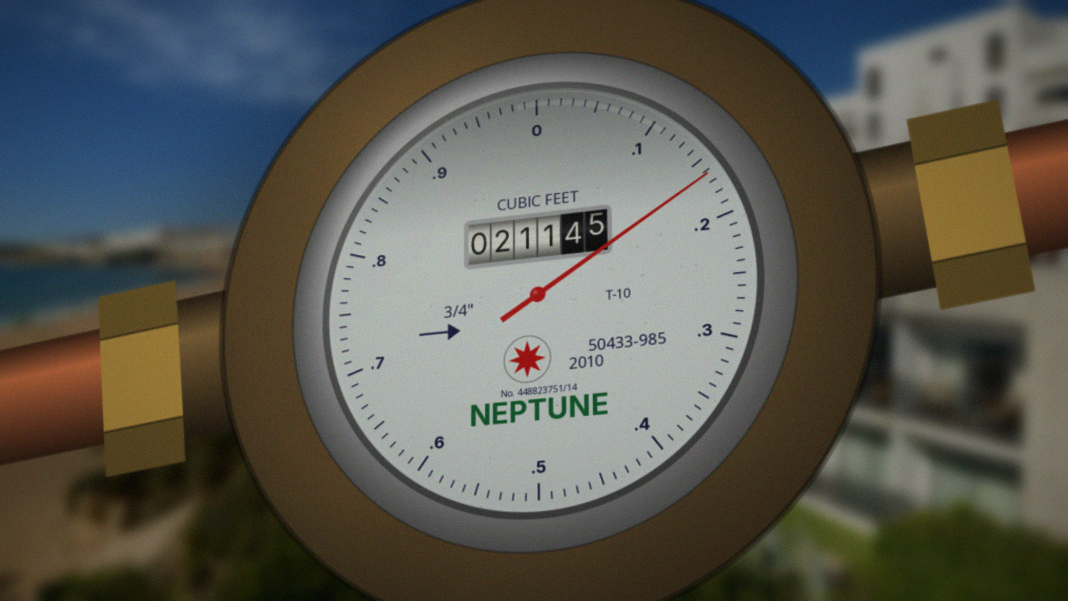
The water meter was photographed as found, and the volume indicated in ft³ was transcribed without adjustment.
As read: 21145.16 ft³
